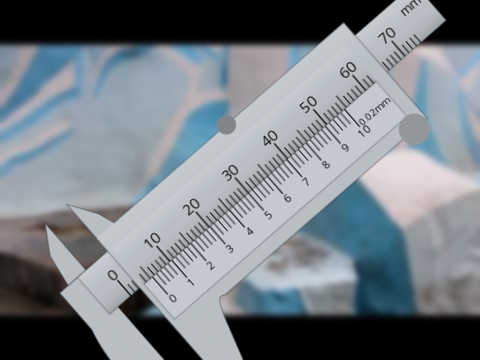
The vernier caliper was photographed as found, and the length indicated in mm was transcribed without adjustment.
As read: 5.5 mm
